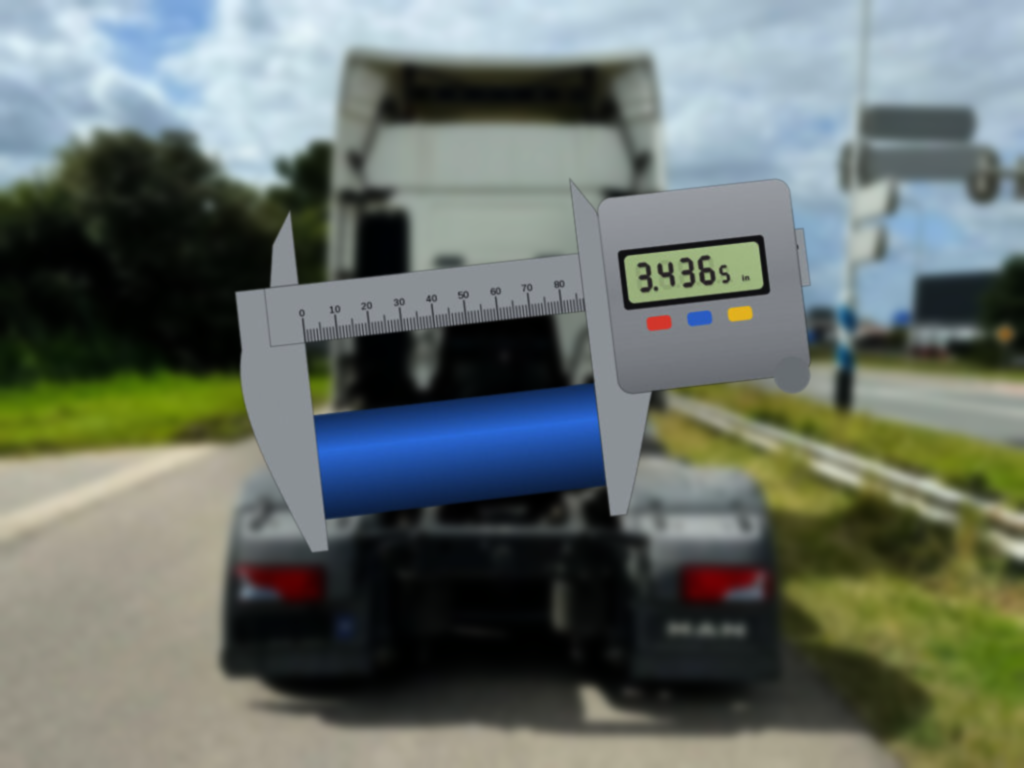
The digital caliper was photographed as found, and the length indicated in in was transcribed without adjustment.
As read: 3.4365 in
